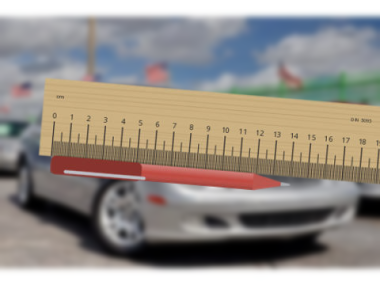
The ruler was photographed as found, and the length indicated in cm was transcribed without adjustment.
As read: 14 cm
